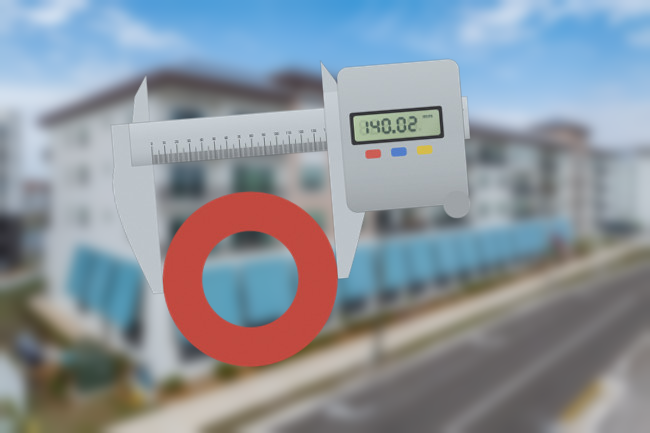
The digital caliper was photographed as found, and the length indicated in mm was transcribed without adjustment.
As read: 140.02 mm
